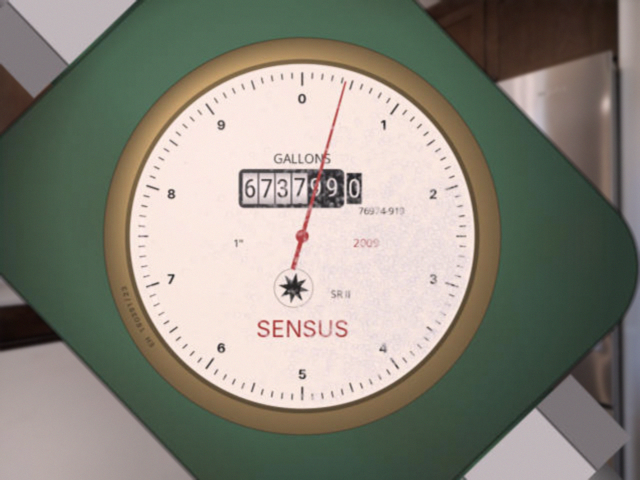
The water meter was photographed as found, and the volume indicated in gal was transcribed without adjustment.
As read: 6737990.4 gal
